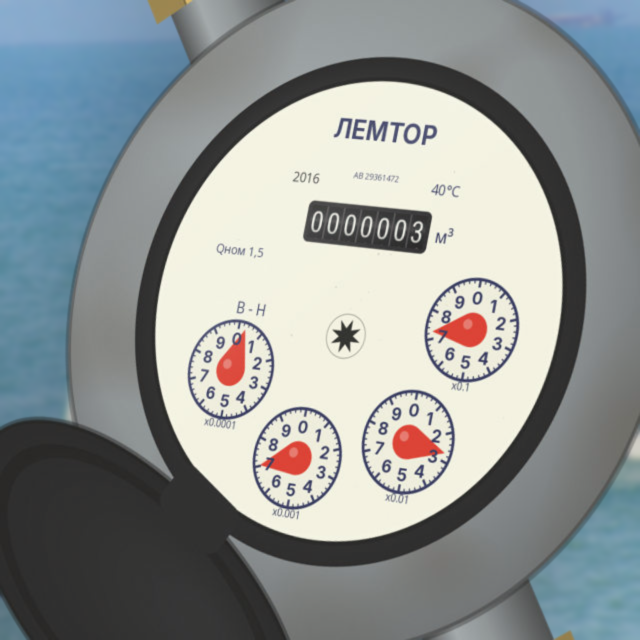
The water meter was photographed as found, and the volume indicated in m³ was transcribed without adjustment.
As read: 3.7270 m³
